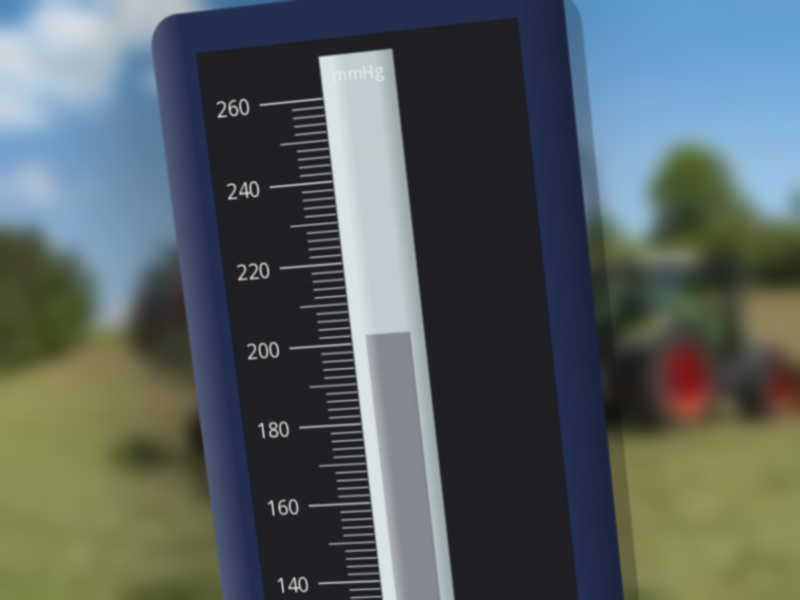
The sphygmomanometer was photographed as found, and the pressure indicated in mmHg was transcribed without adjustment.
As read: 202 mmHg
